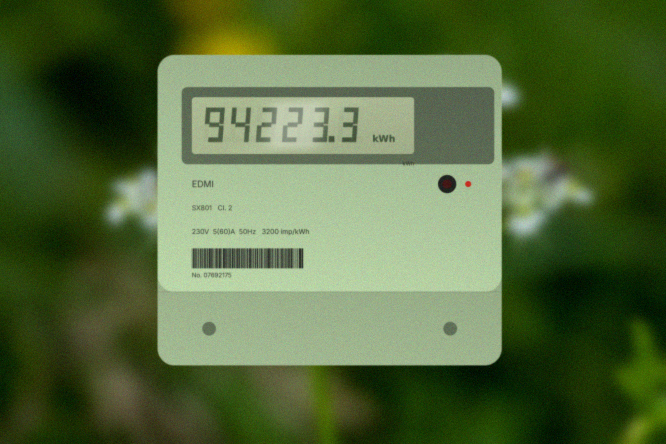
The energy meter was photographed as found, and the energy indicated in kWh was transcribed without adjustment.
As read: 94223.3 kWh
